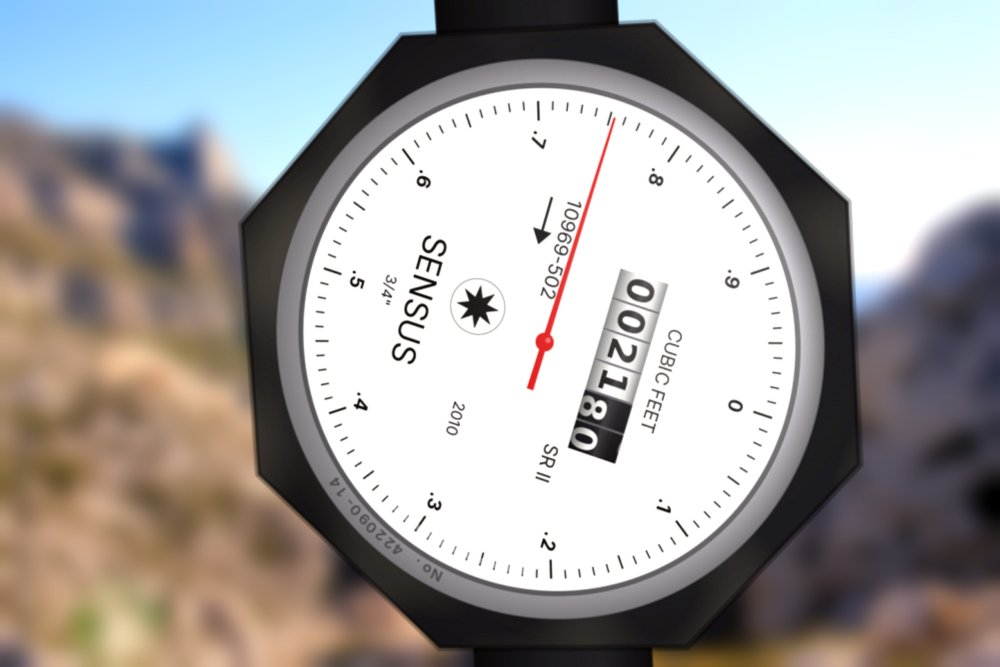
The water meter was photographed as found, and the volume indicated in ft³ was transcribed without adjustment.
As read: 2179.75 ft³
